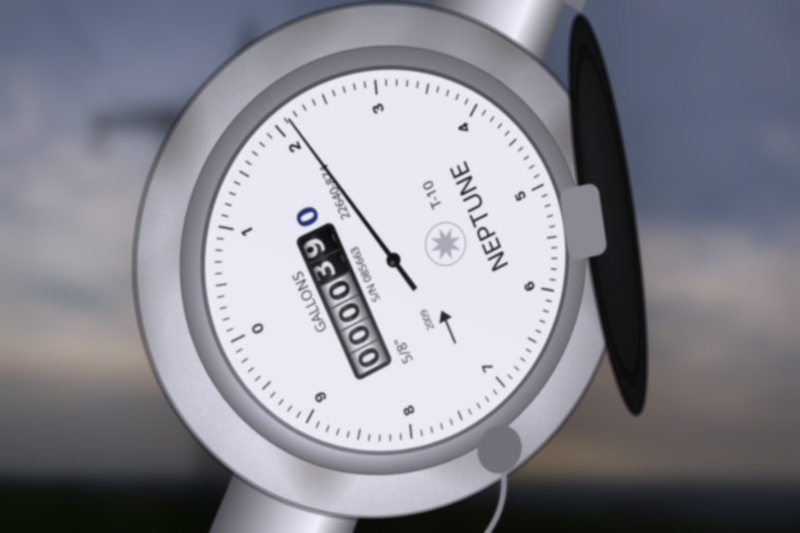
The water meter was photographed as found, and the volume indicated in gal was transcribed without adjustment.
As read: 392.1 gal
